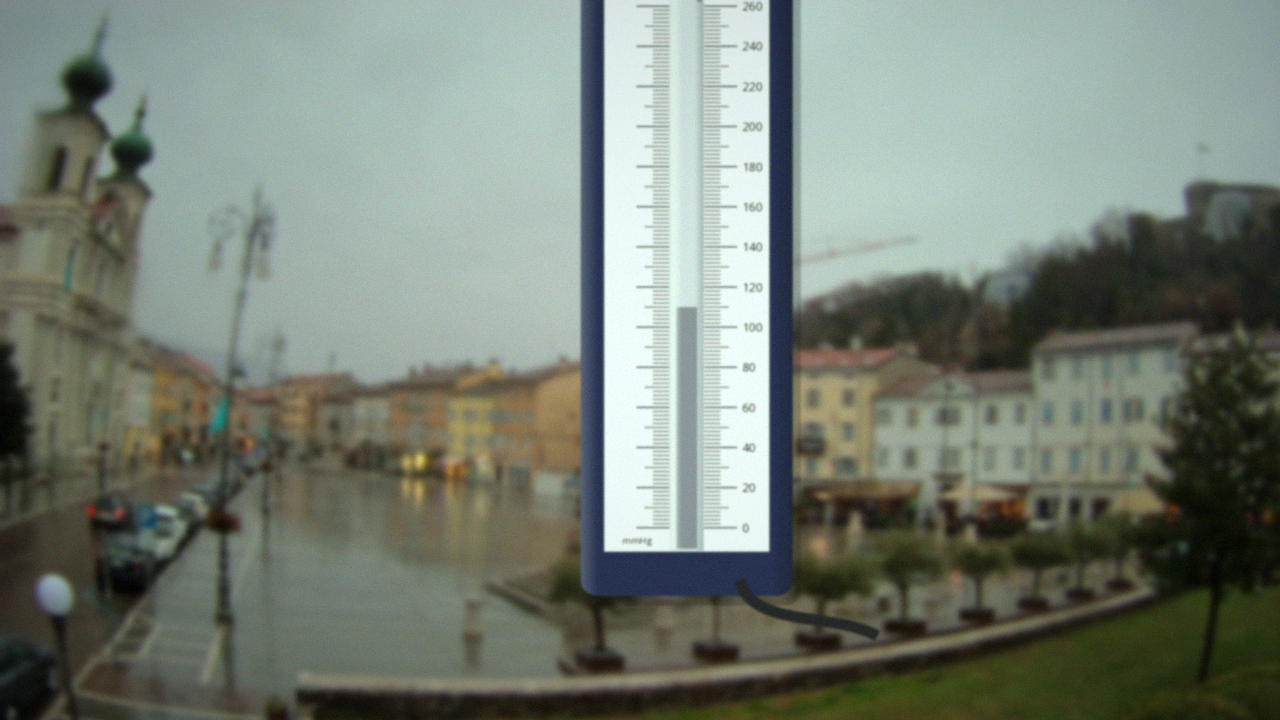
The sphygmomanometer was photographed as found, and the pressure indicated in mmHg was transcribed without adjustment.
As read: 110 mmHg
